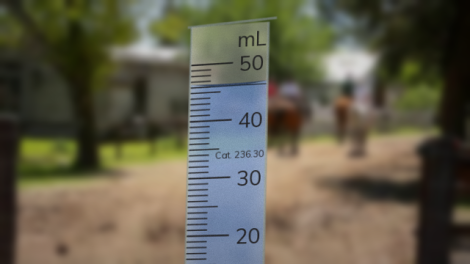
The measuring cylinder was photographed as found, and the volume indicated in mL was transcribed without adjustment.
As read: 46 mL
